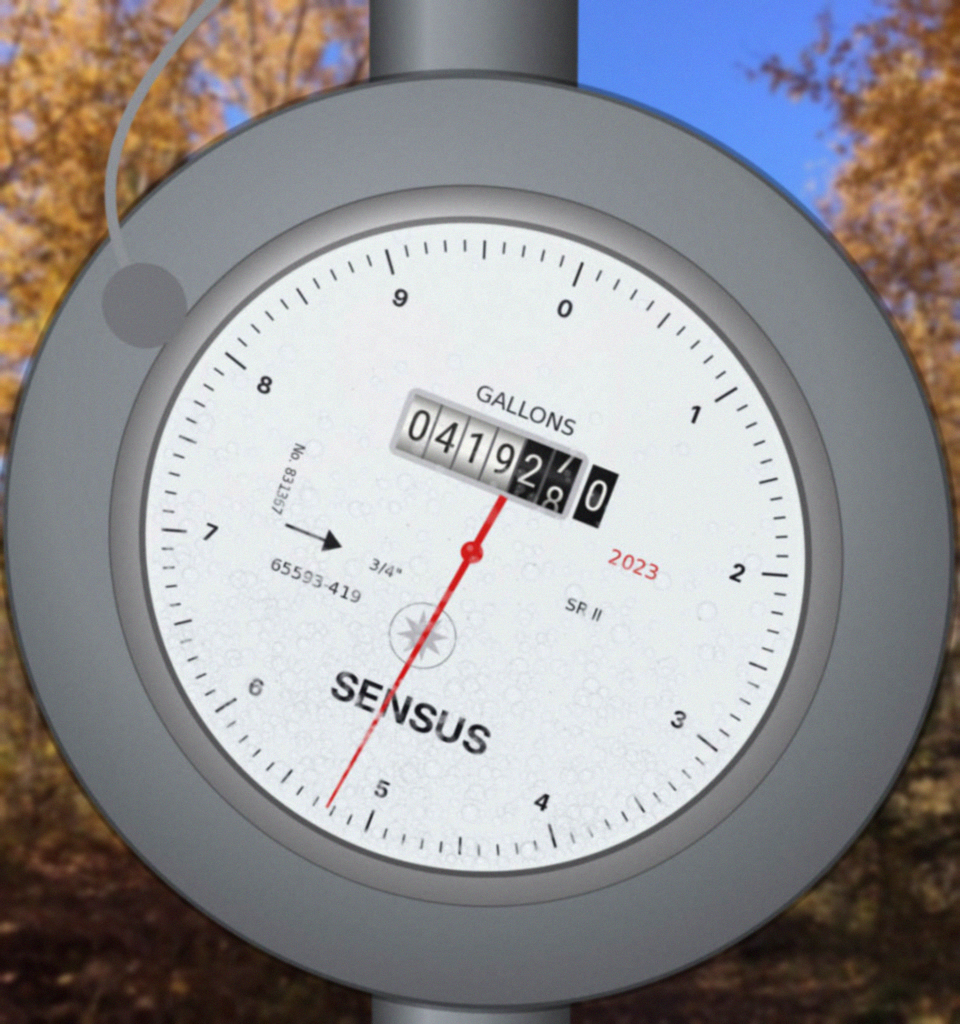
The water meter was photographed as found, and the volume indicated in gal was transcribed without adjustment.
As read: 419275.2 gal
